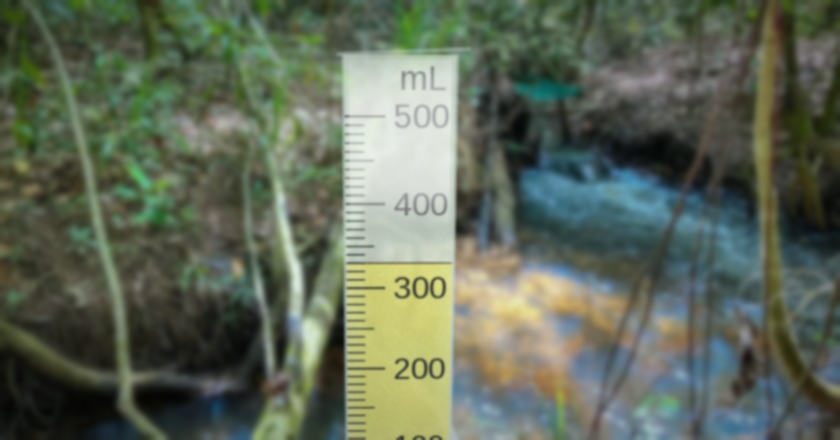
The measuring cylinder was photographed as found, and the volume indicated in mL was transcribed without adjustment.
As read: 330 mL
